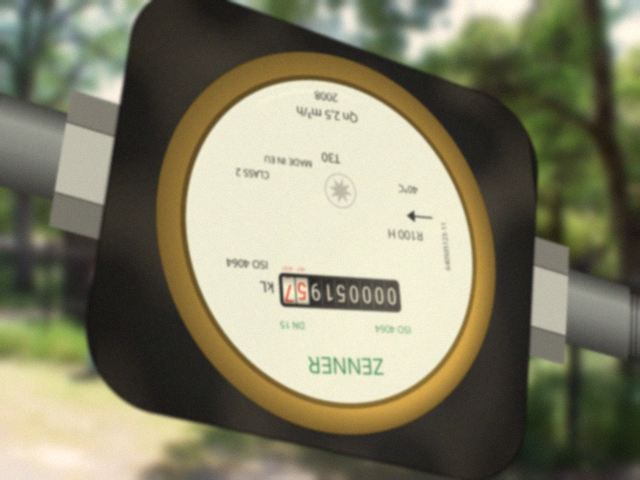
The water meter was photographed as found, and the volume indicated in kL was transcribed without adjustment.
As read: 519.57 kL
